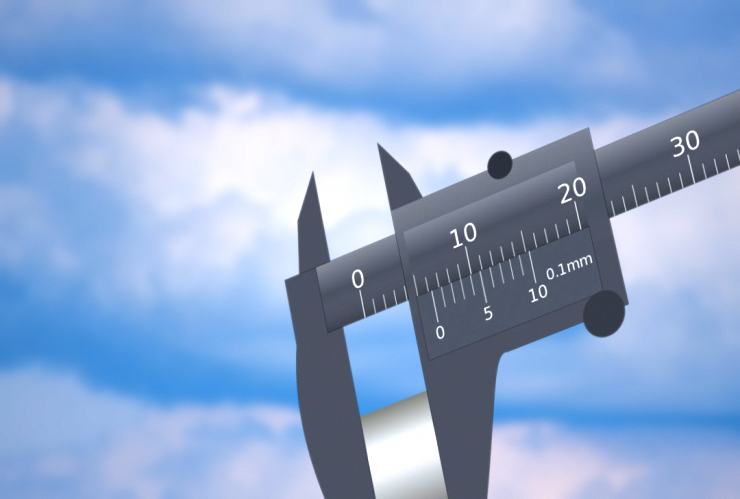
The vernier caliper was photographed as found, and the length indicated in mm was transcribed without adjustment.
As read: 6.3 mm
